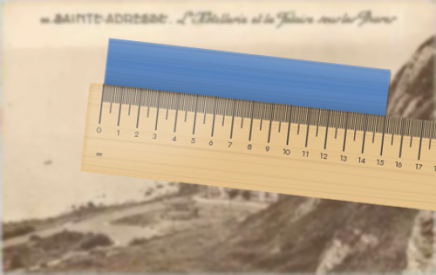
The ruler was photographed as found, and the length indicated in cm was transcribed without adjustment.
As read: 15 cm
